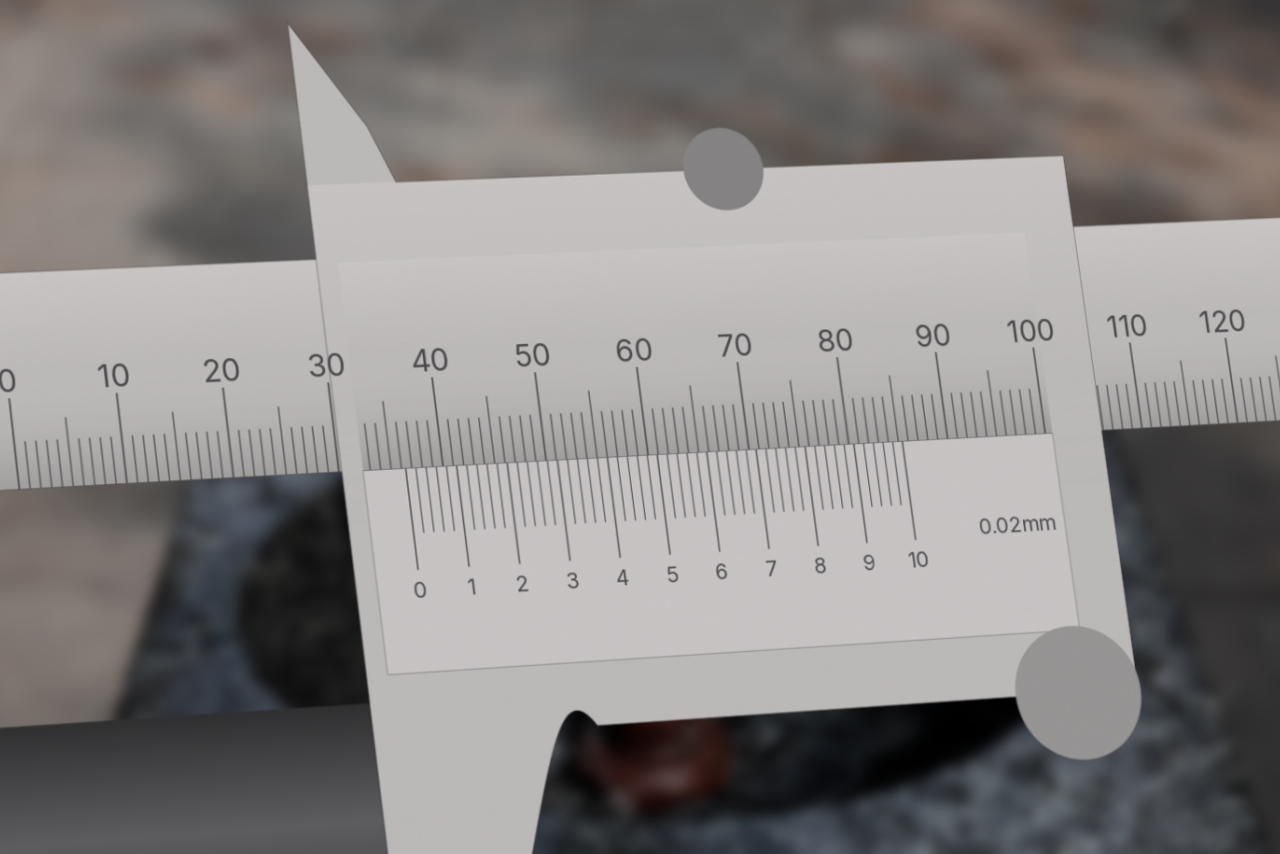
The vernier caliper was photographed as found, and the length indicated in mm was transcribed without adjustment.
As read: 36.4 mm
